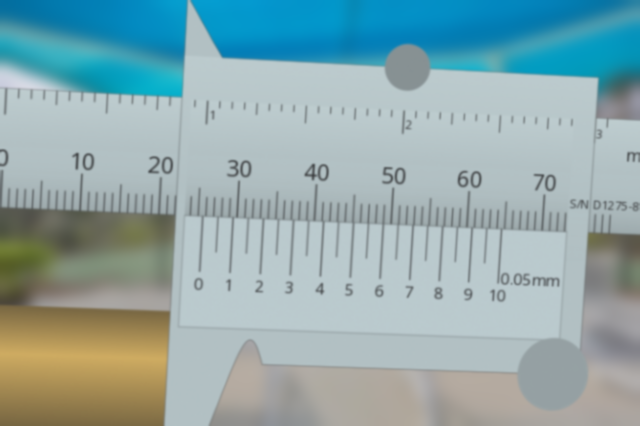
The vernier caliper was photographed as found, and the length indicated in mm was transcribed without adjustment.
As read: 25.6 mm
